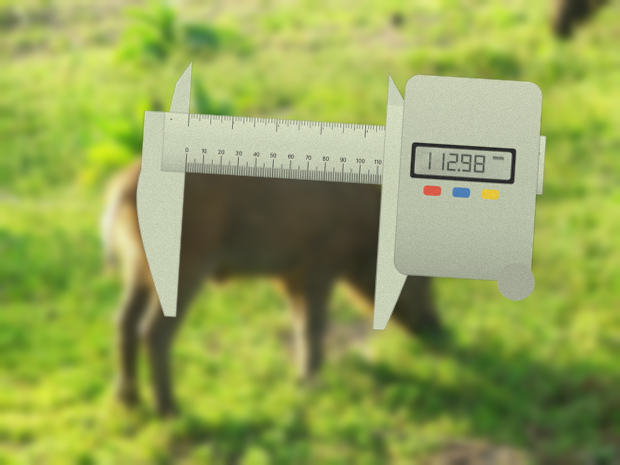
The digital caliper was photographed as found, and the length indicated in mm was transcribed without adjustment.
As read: 112.98 mm
